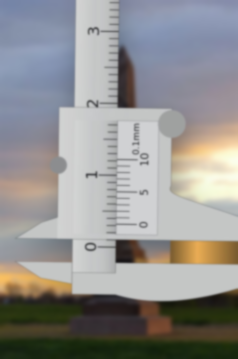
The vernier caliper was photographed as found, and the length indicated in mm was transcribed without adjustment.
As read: 3.2 mm
